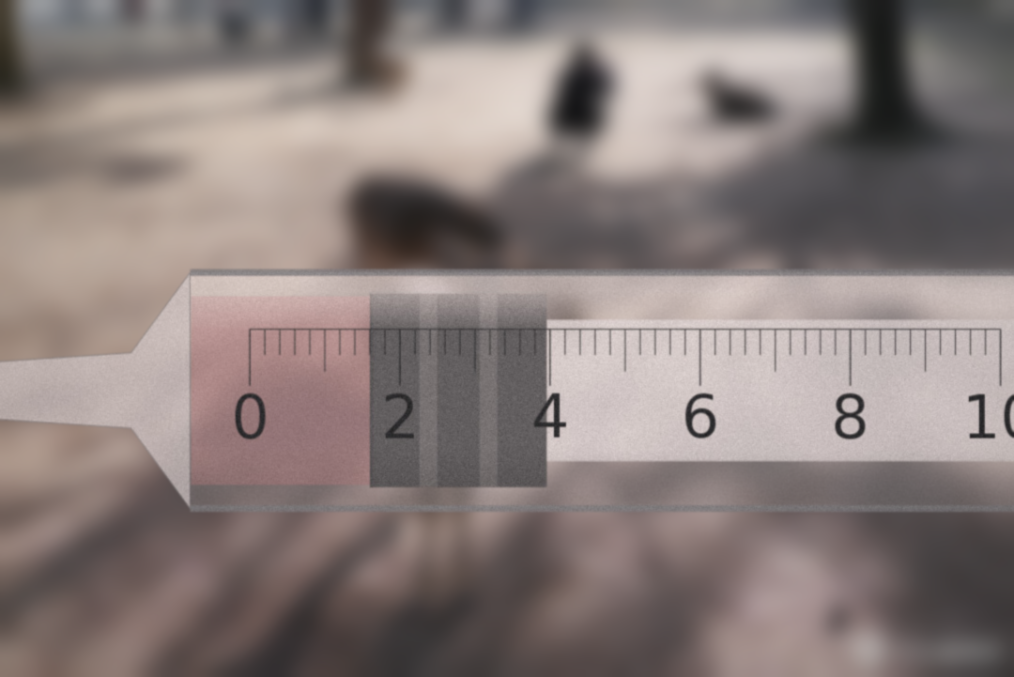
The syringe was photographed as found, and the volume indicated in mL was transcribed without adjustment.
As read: 1.6 mL
